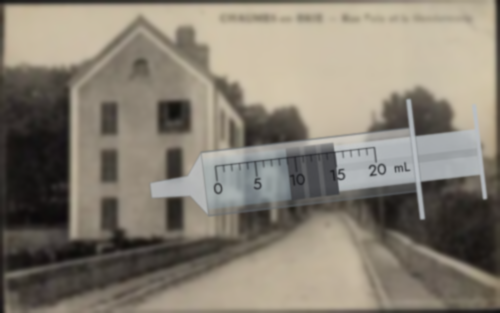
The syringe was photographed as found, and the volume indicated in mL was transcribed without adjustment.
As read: 9 mL
